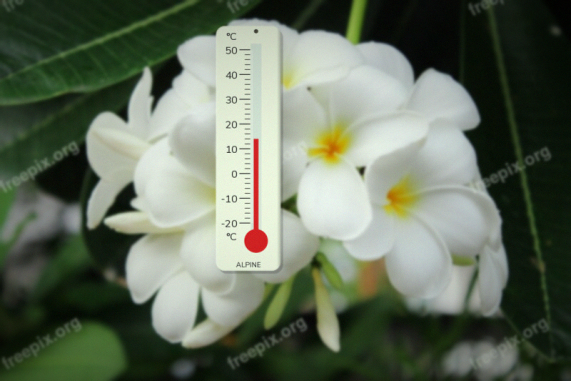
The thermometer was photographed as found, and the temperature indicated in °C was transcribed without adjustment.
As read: 14 °C
